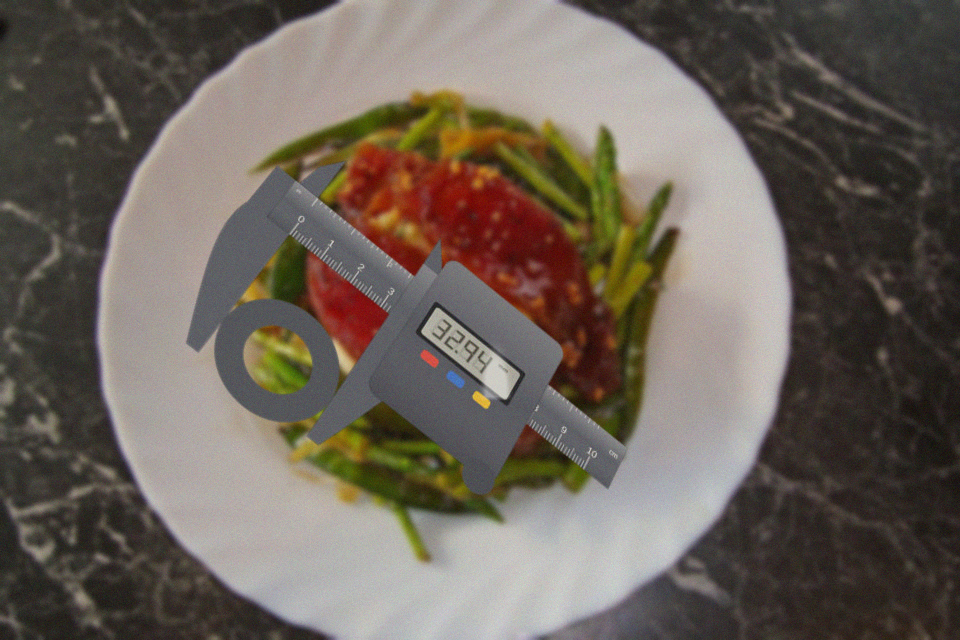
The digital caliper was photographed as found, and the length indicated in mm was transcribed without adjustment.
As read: 32.94 mm
